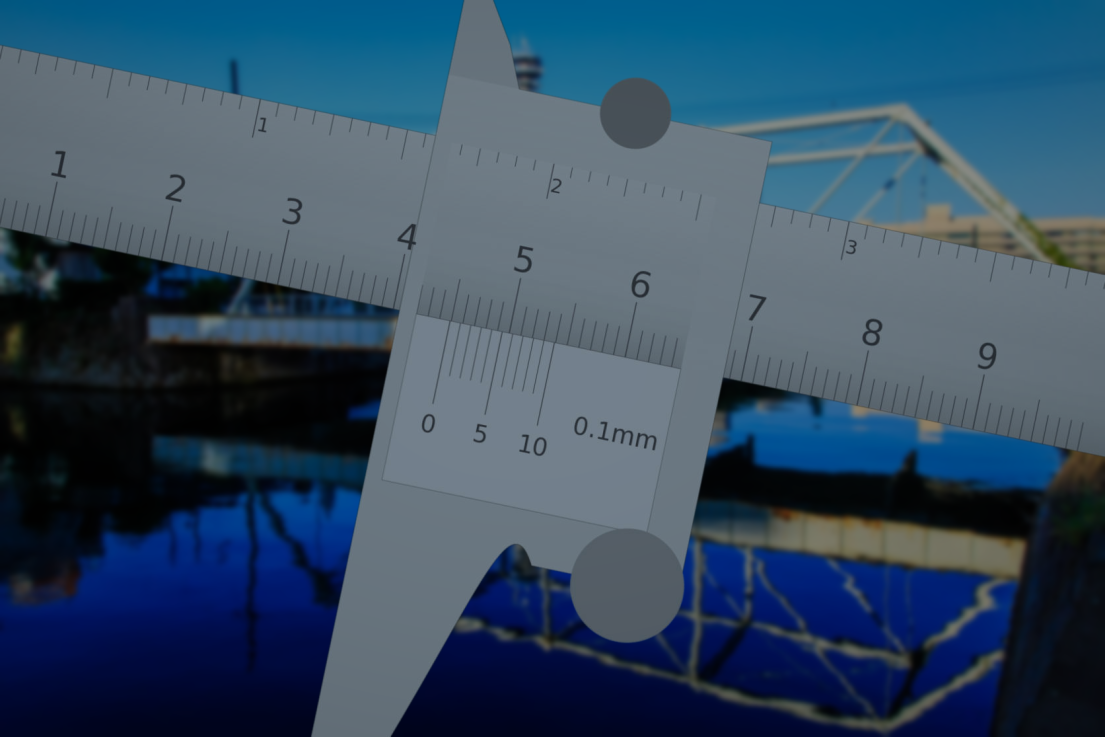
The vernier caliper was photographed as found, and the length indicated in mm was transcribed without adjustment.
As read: 44.9 mm
